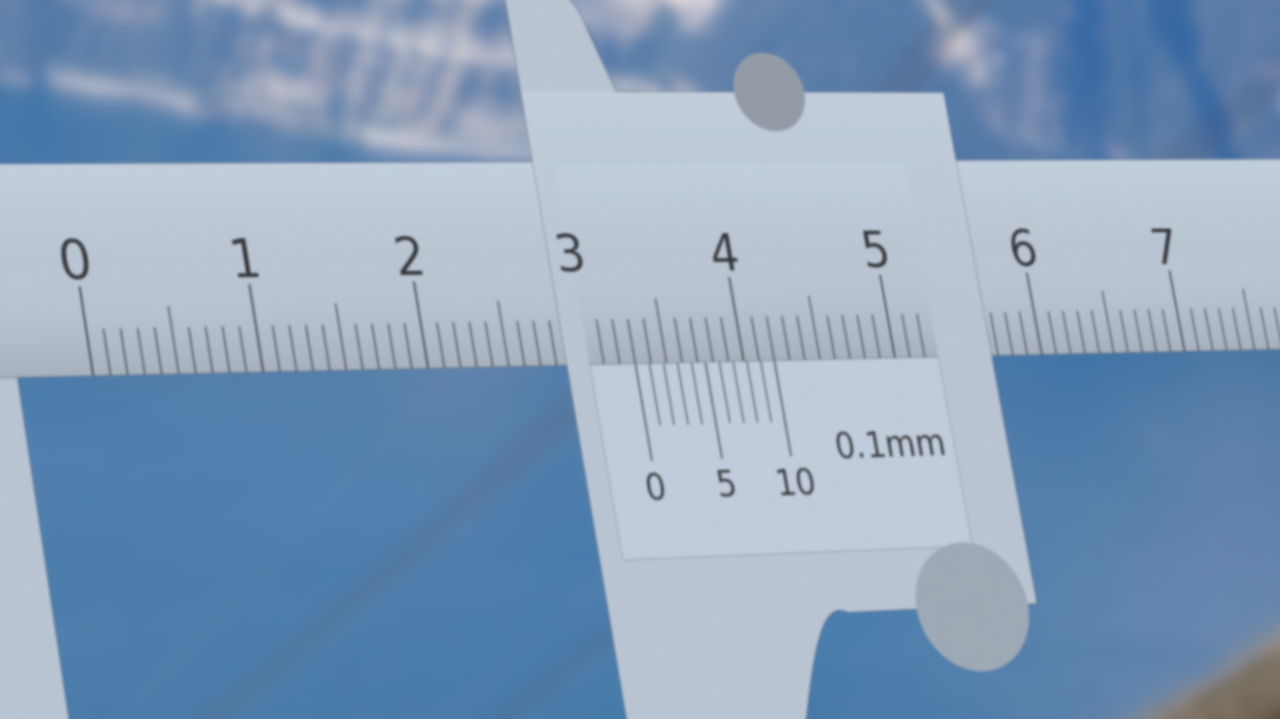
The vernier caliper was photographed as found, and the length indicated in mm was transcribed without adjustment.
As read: 33.0 mm
